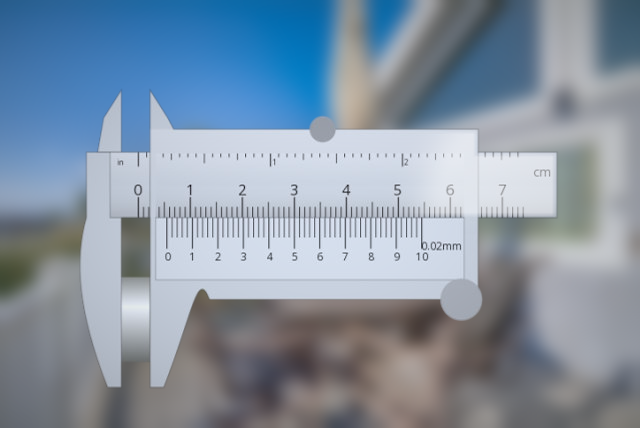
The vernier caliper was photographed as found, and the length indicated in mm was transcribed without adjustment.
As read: 5.5 mm
